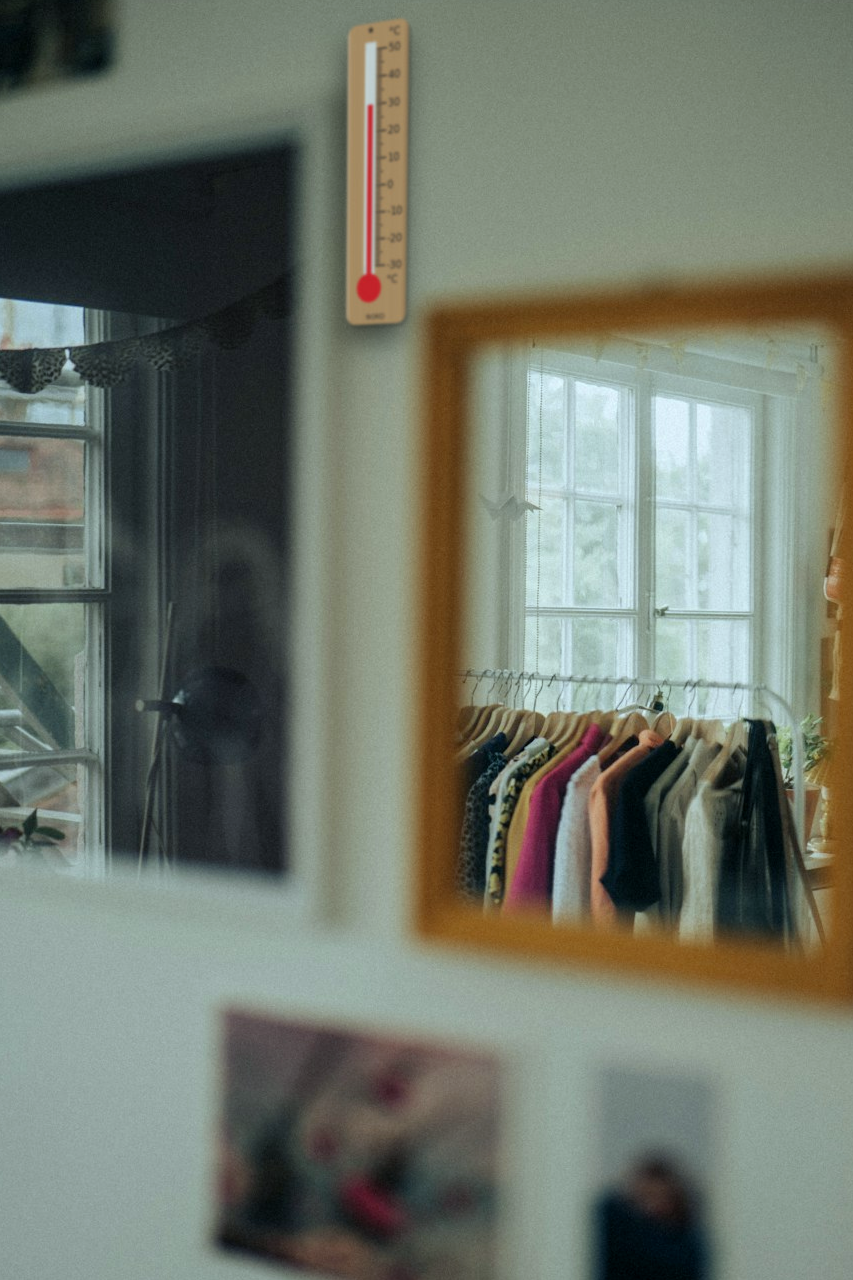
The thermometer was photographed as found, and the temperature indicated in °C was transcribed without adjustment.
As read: 30 °C
